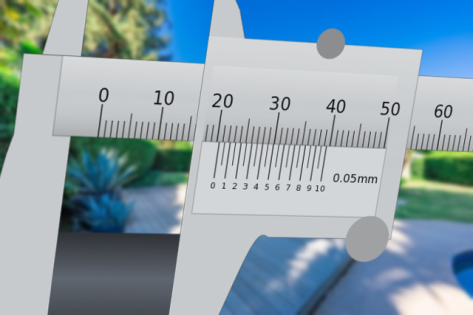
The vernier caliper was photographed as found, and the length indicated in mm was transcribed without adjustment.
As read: 20.4 mm
